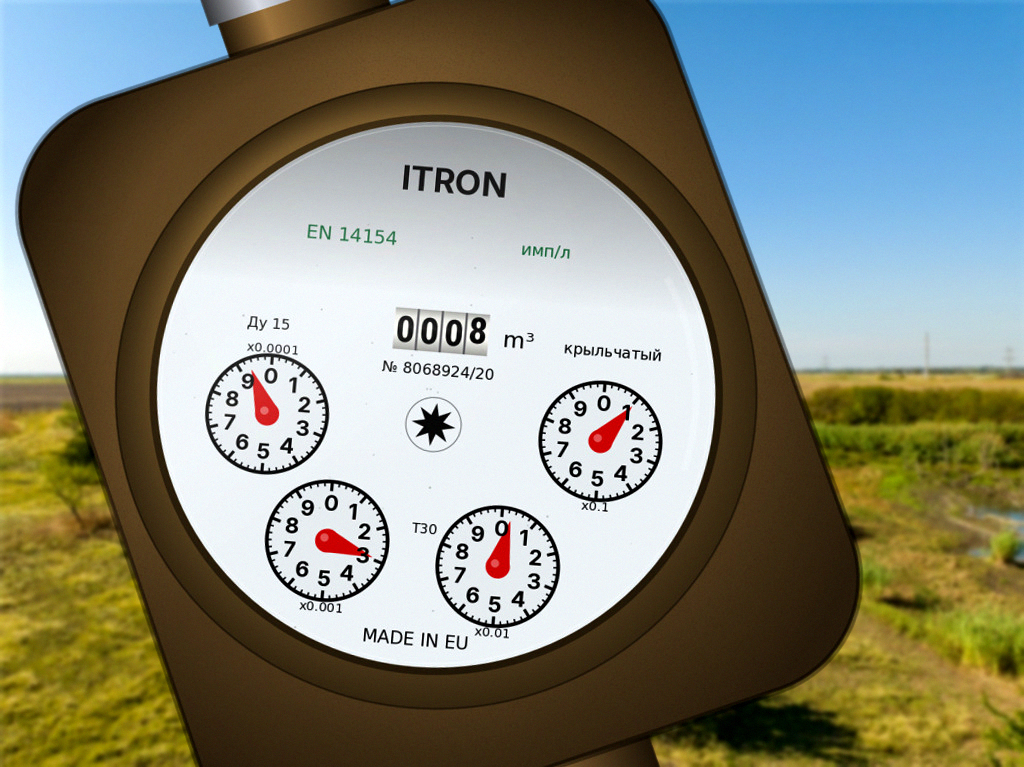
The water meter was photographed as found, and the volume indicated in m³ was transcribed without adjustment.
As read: 8.1029 m³
